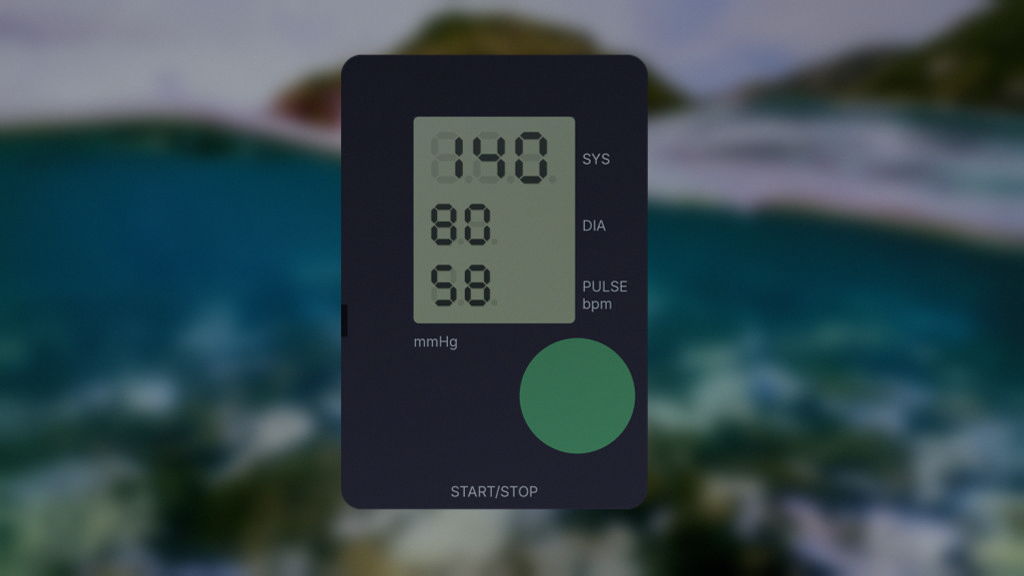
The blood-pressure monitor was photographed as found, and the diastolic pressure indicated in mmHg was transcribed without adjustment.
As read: 80 mmHg
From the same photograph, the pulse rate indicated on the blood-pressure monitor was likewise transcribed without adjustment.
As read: 58 bpm
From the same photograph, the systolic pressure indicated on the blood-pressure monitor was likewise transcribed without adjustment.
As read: 140 mmHg
